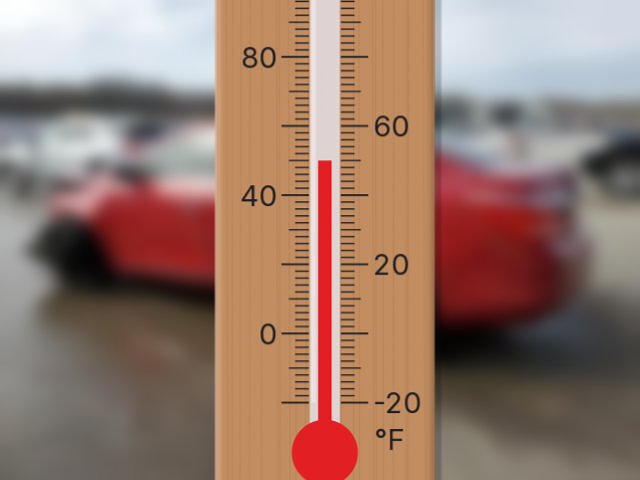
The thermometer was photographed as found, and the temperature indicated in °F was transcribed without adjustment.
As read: 50 °F
